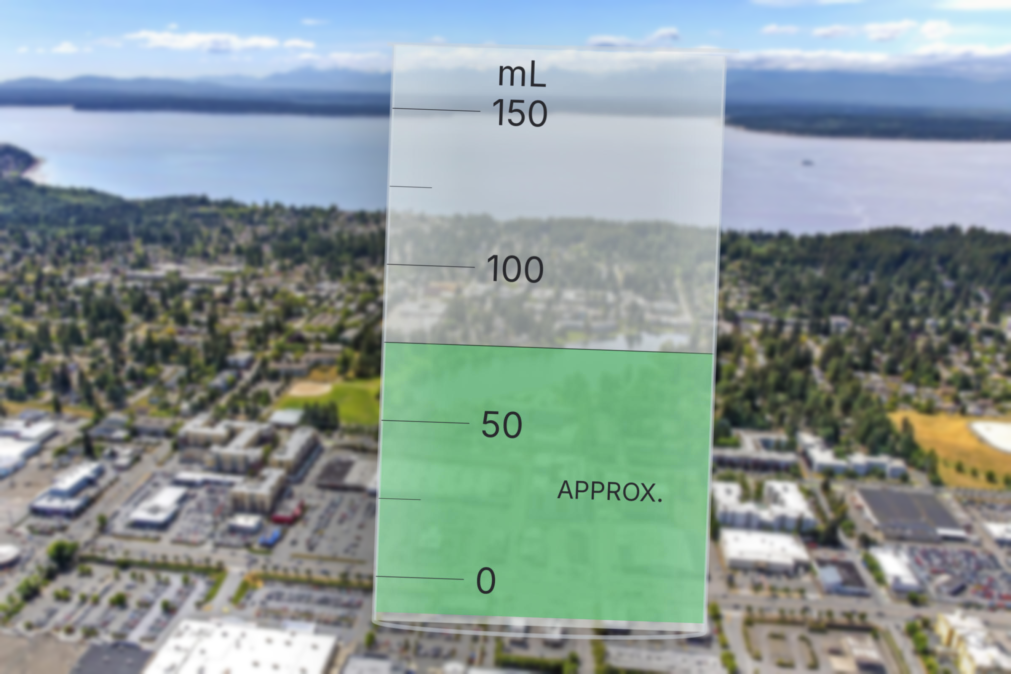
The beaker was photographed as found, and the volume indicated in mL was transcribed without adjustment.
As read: 75 mL
